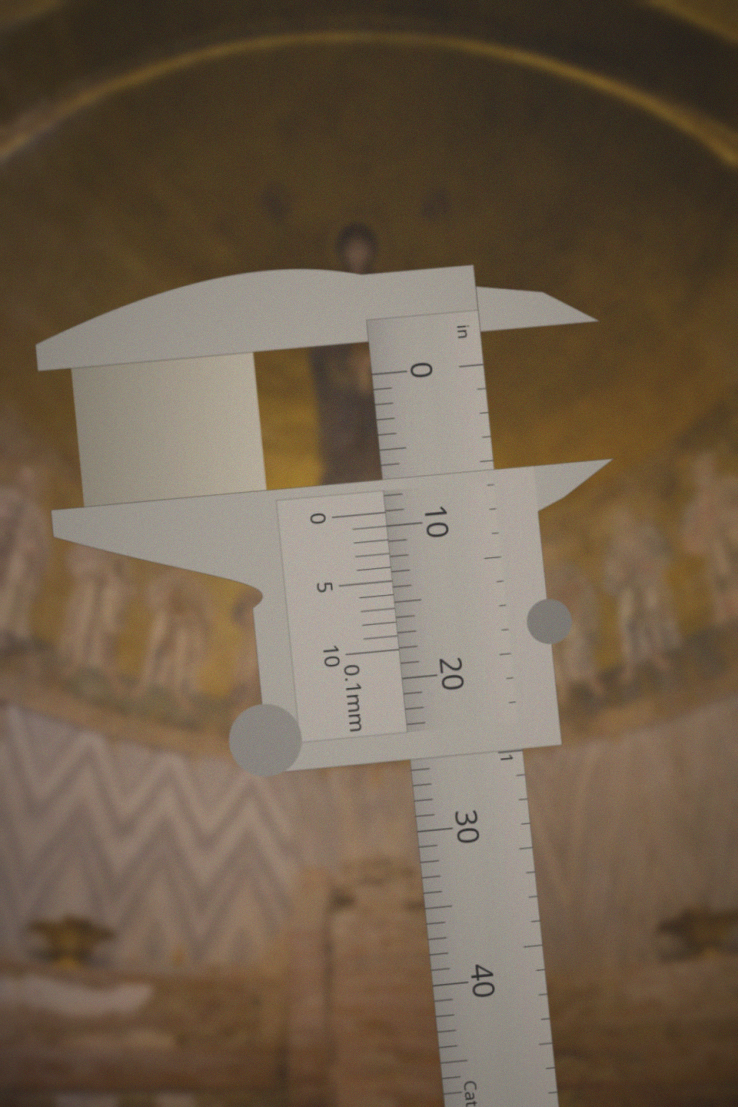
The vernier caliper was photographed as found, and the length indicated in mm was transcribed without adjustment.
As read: 9.1 mm
